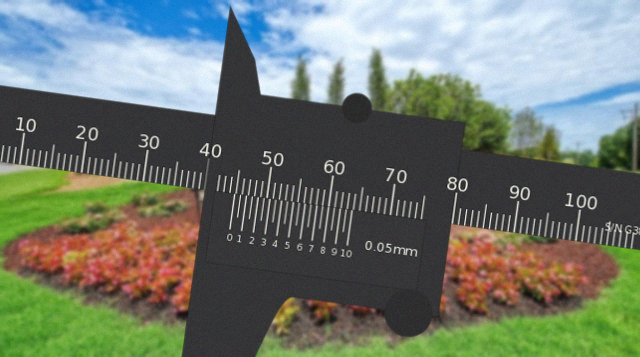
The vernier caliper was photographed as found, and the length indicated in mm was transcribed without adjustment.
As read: 44.8 mm
